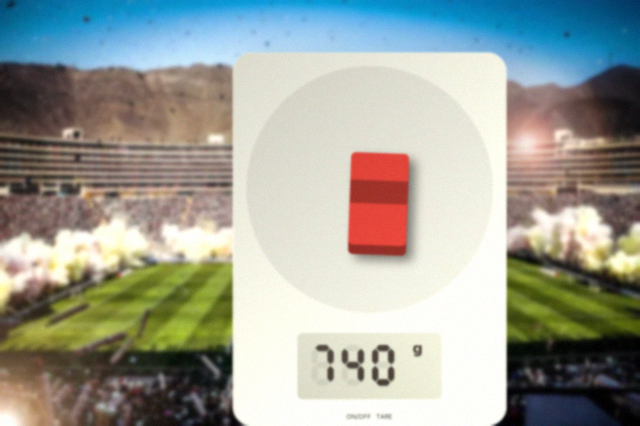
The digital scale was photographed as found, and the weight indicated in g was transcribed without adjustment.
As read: 740 g
